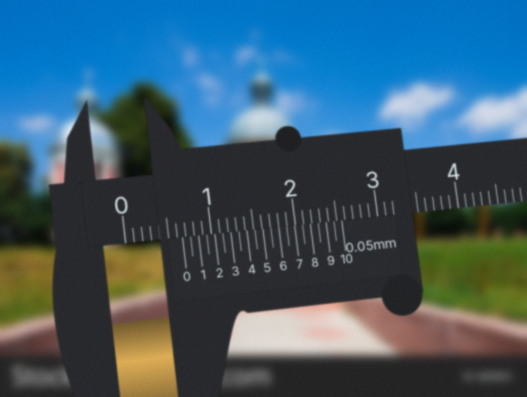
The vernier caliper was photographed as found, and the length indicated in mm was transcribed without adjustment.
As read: 6.6 mm
